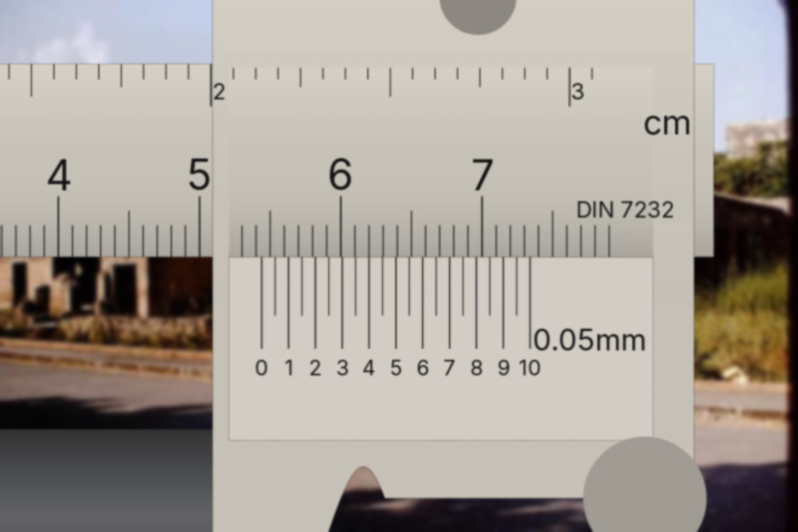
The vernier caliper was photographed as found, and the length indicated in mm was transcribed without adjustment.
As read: 54.4 mm
